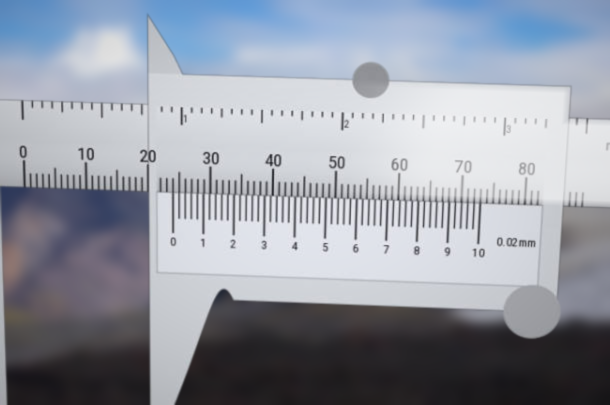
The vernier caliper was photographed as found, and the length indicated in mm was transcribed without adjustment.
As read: 24.0 mm
